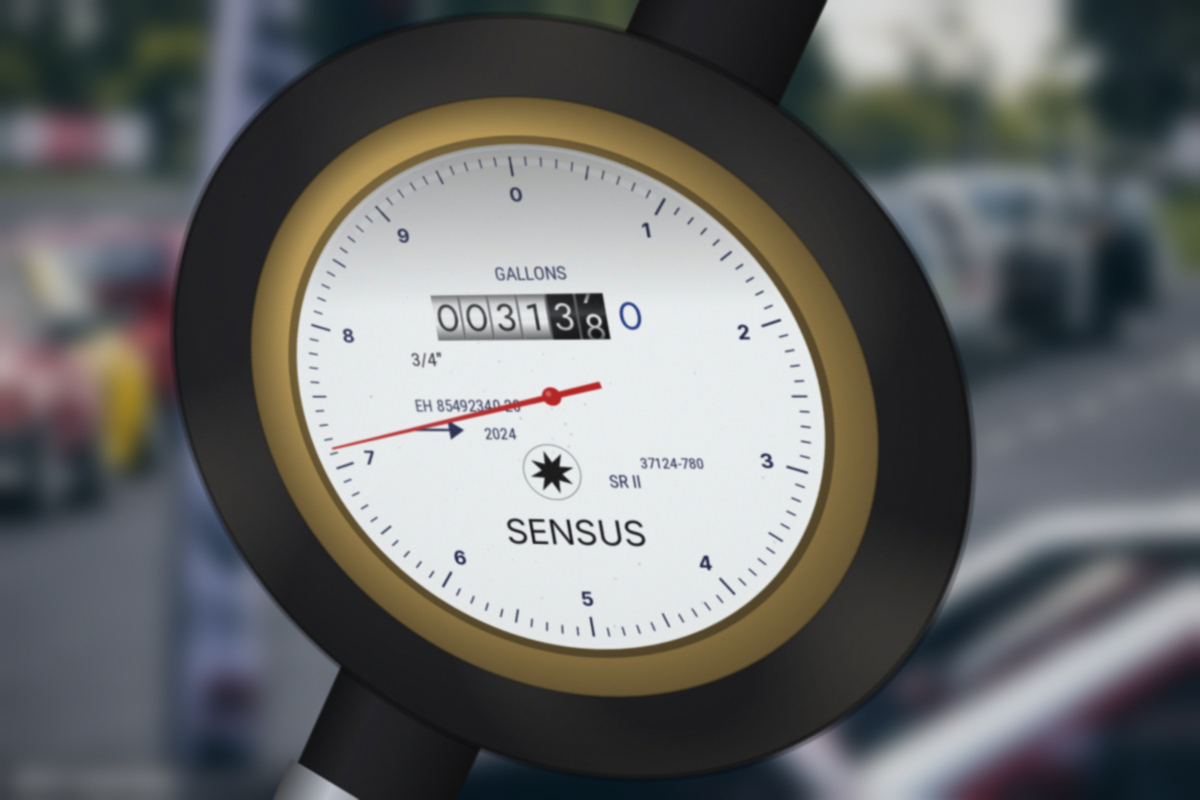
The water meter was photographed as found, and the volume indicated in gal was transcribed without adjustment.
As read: 31377.1 gal
